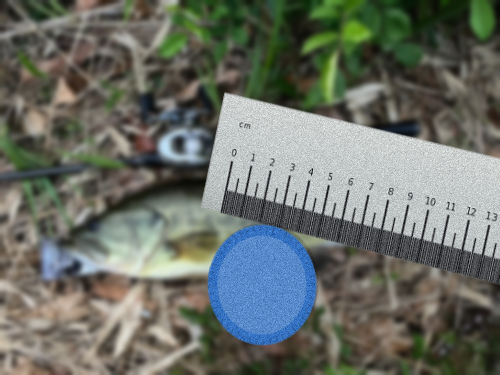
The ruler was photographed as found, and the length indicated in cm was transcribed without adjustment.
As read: 5.5 cm
